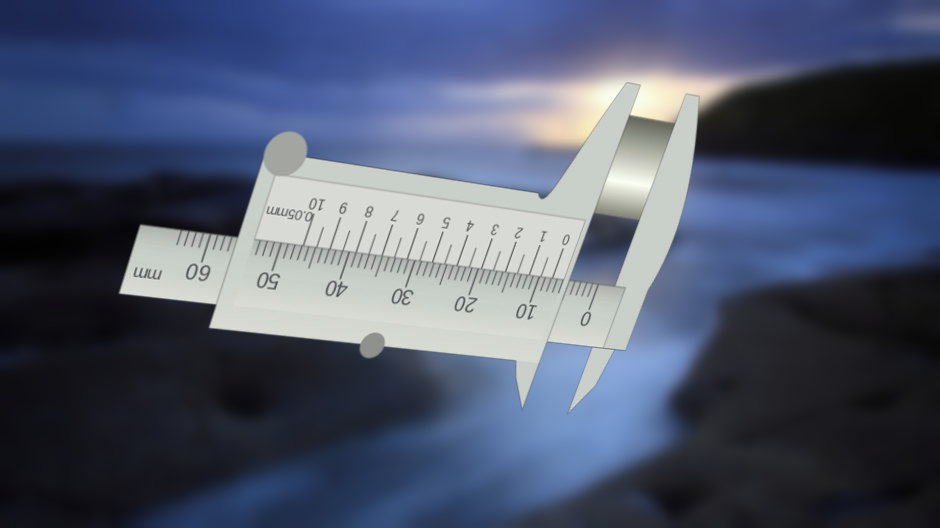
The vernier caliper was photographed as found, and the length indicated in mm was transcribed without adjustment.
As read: 7.8 mm
